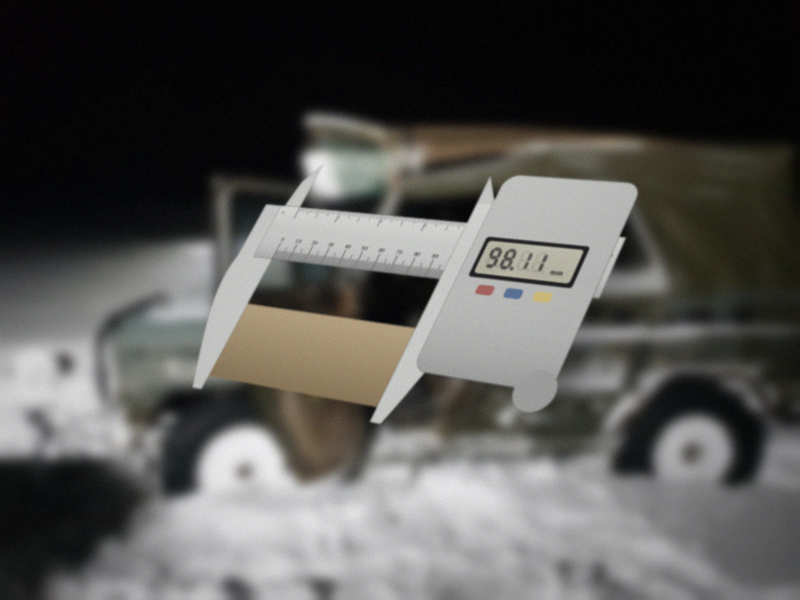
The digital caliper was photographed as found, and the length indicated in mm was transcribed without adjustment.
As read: 98.11 mm
